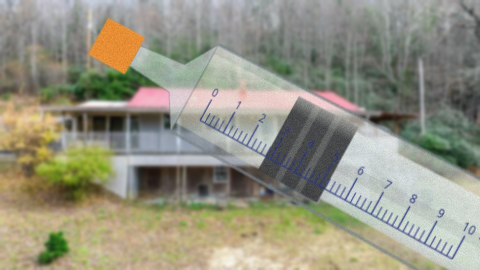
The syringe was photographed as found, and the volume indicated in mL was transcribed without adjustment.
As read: 2.8 mL
